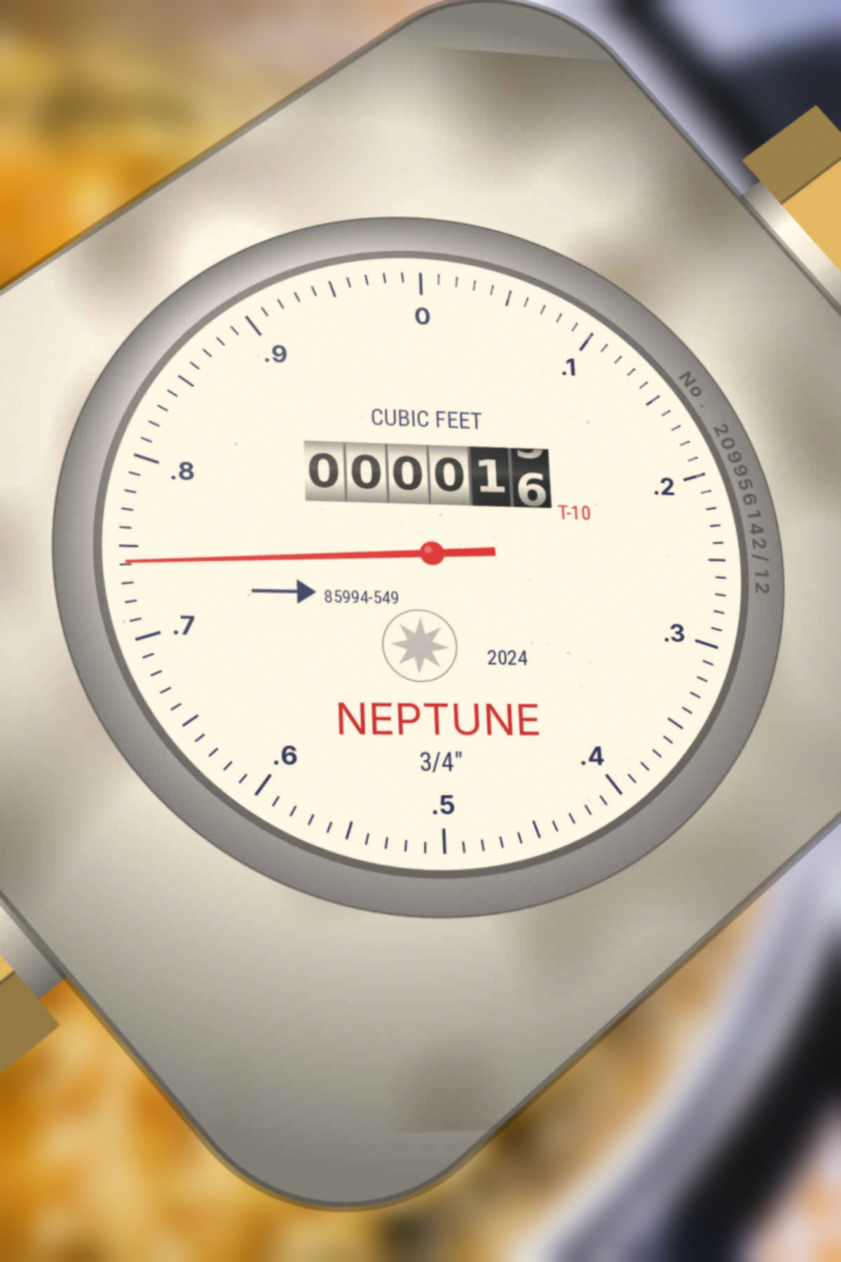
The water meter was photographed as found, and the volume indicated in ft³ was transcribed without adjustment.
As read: 15.74 ft³
